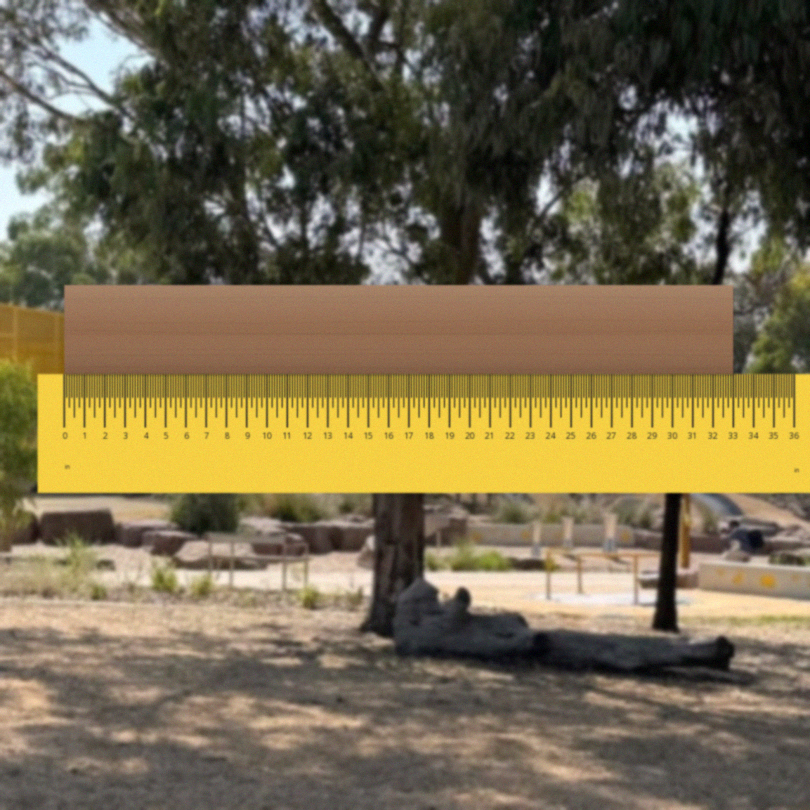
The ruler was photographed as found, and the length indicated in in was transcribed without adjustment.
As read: 33 in
